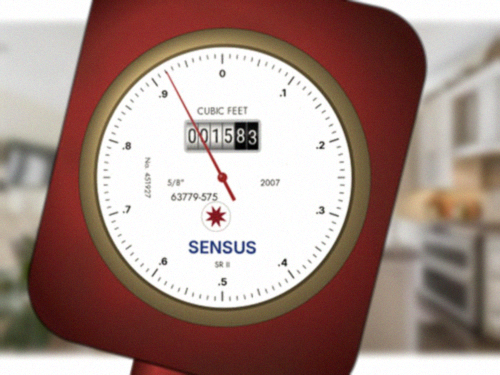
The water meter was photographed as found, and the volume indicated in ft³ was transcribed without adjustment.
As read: 1582.92 ft³
